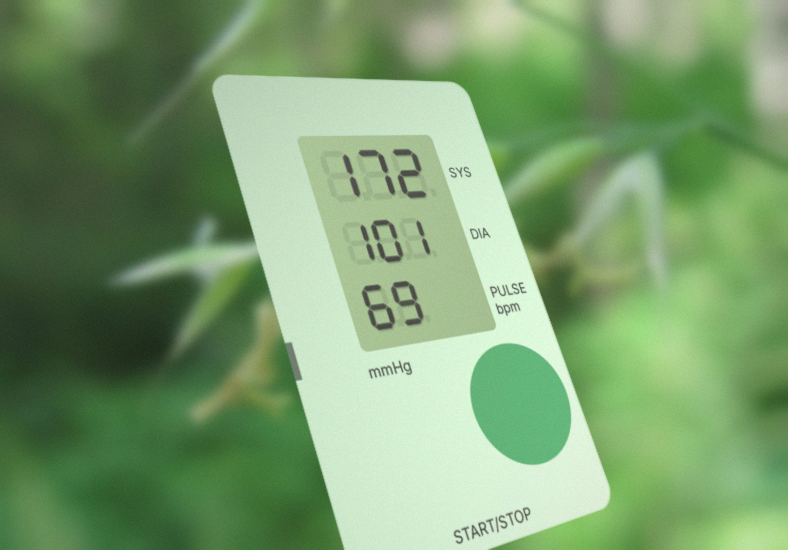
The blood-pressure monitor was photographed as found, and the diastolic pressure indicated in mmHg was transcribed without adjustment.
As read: 101 mmHg
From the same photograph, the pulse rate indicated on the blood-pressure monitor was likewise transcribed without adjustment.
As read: 69 bpm
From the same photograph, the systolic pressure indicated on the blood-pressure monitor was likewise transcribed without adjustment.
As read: 172 mmHg
